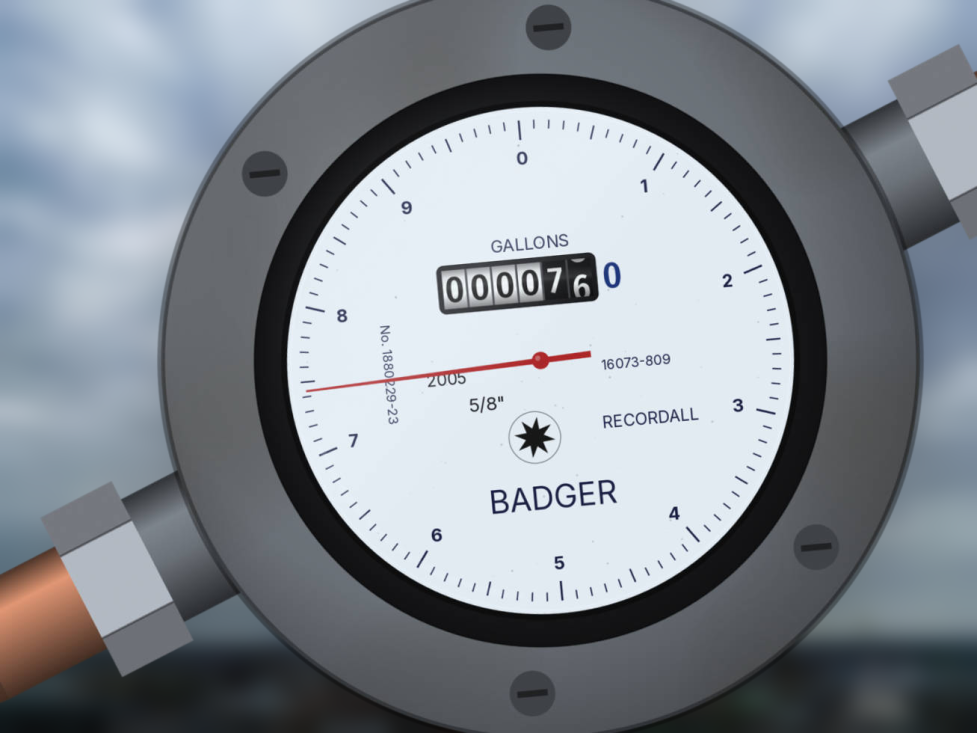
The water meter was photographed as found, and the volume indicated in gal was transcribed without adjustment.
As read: 757.4 gal
